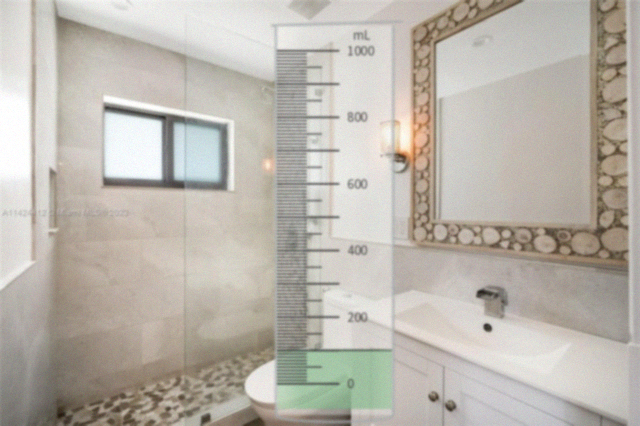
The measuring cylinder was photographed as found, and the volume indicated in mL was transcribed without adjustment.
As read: 100 mL
